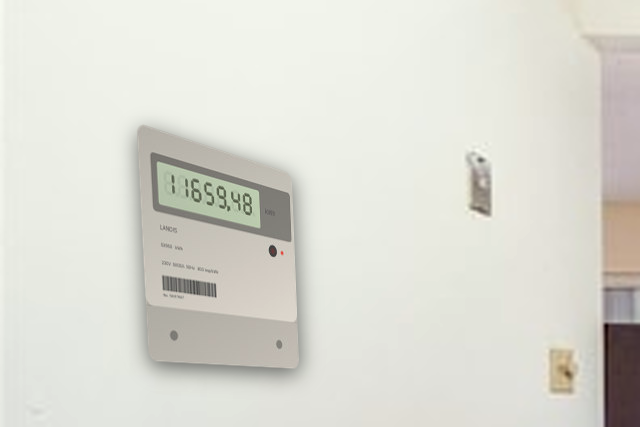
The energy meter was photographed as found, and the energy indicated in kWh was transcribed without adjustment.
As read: 11659.48 kWh
